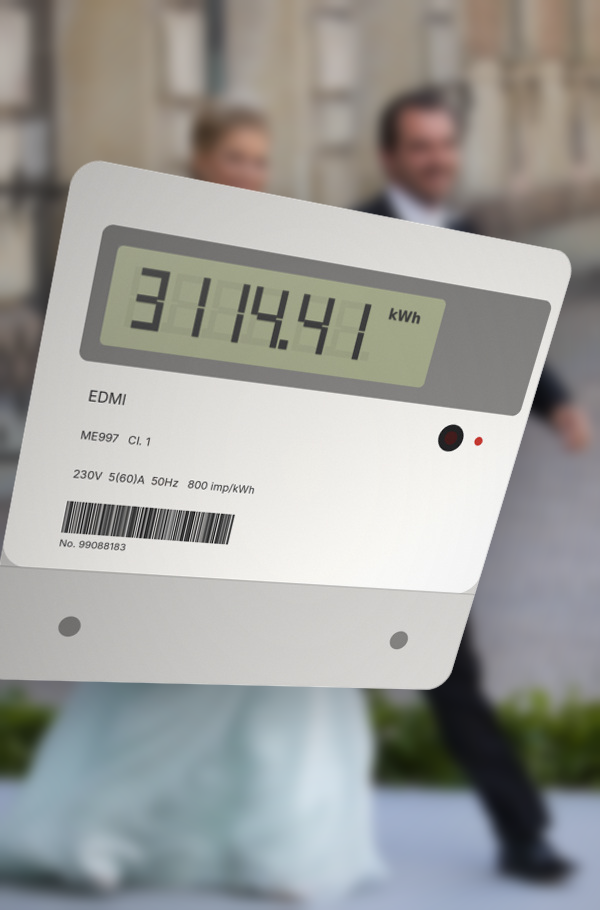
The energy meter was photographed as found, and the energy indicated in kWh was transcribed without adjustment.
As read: 3114.41 kWh
